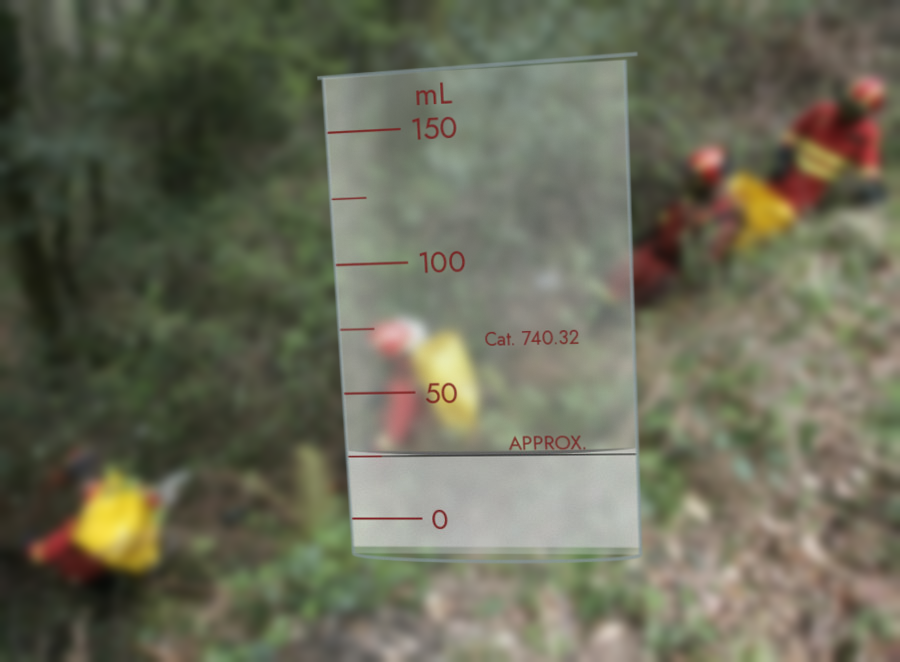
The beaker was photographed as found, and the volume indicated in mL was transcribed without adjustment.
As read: 25 mL
